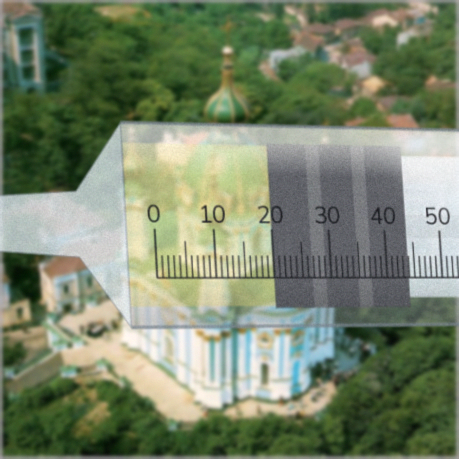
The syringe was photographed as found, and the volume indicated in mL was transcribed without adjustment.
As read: 20 mL
